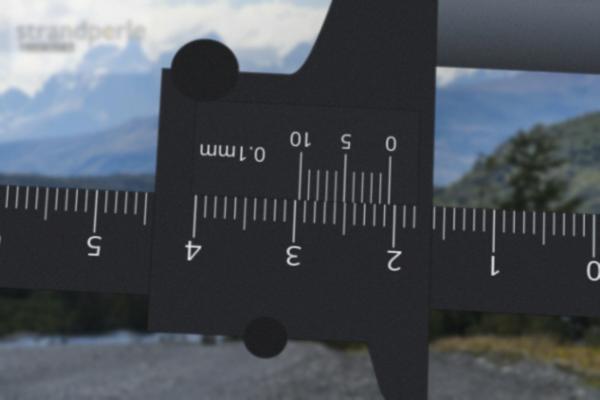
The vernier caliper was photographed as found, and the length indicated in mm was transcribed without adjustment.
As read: 20.6 mm
